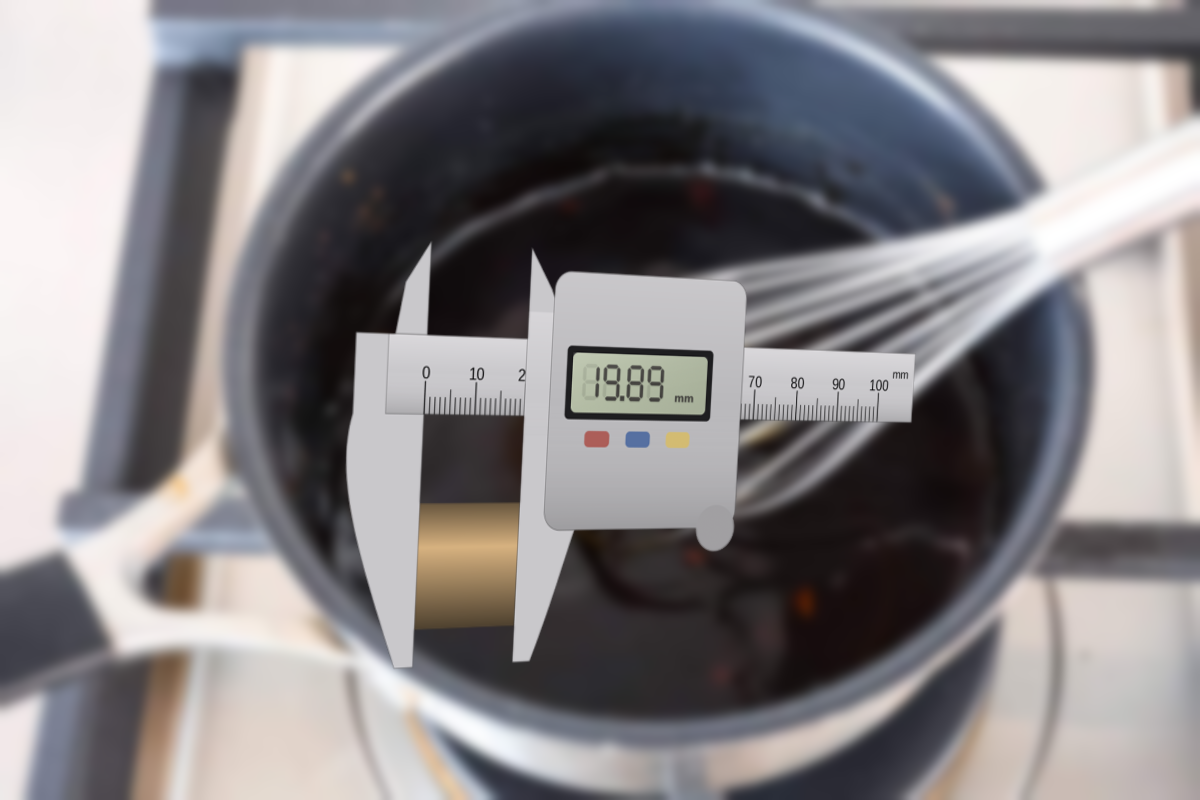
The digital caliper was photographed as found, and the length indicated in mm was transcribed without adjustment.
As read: 19.89 mm
